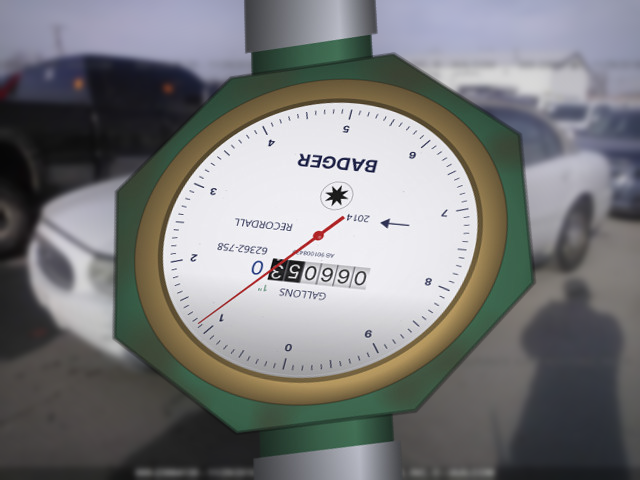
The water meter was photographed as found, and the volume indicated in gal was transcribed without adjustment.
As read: 660531.1 gal
